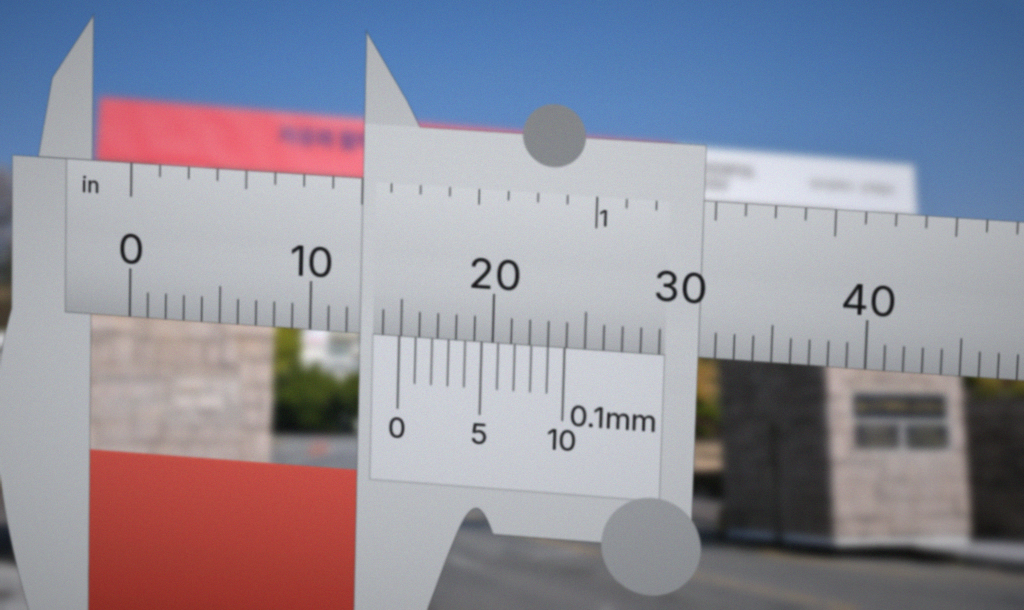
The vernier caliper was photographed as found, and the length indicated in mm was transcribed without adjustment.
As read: 14.9 mm
